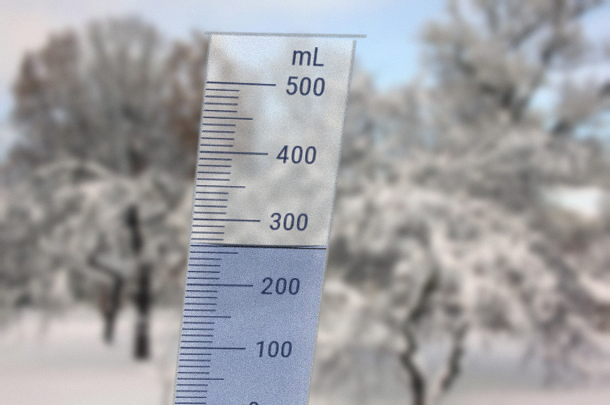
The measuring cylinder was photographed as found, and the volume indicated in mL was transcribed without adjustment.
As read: 260 mL
